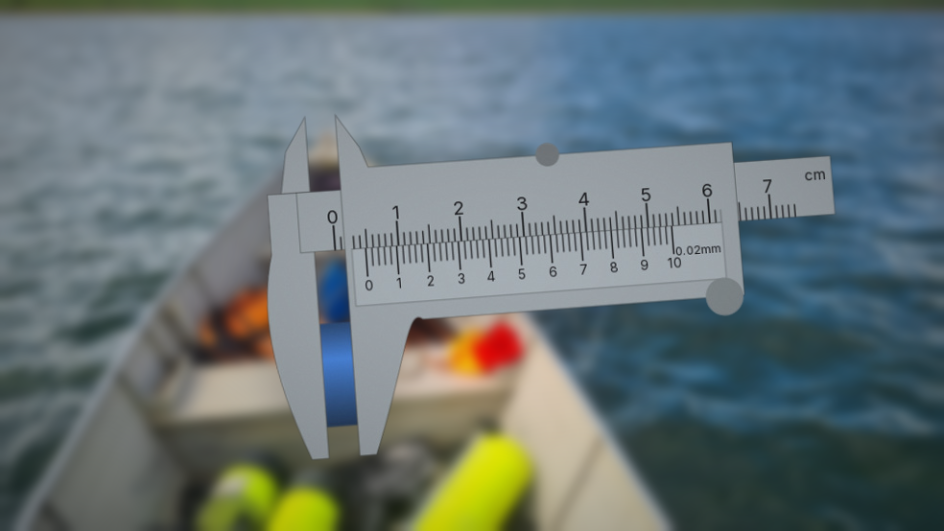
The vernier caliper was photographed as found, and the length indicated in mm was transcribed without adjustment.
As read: 4.8 mm
